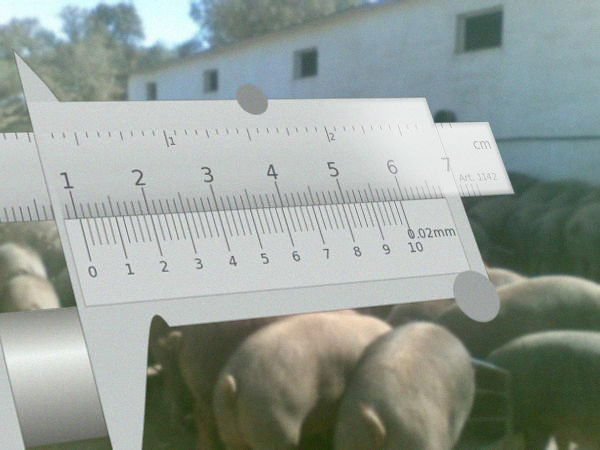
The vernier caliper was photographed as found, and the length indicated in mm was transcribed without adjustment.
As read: 10.4 mm
